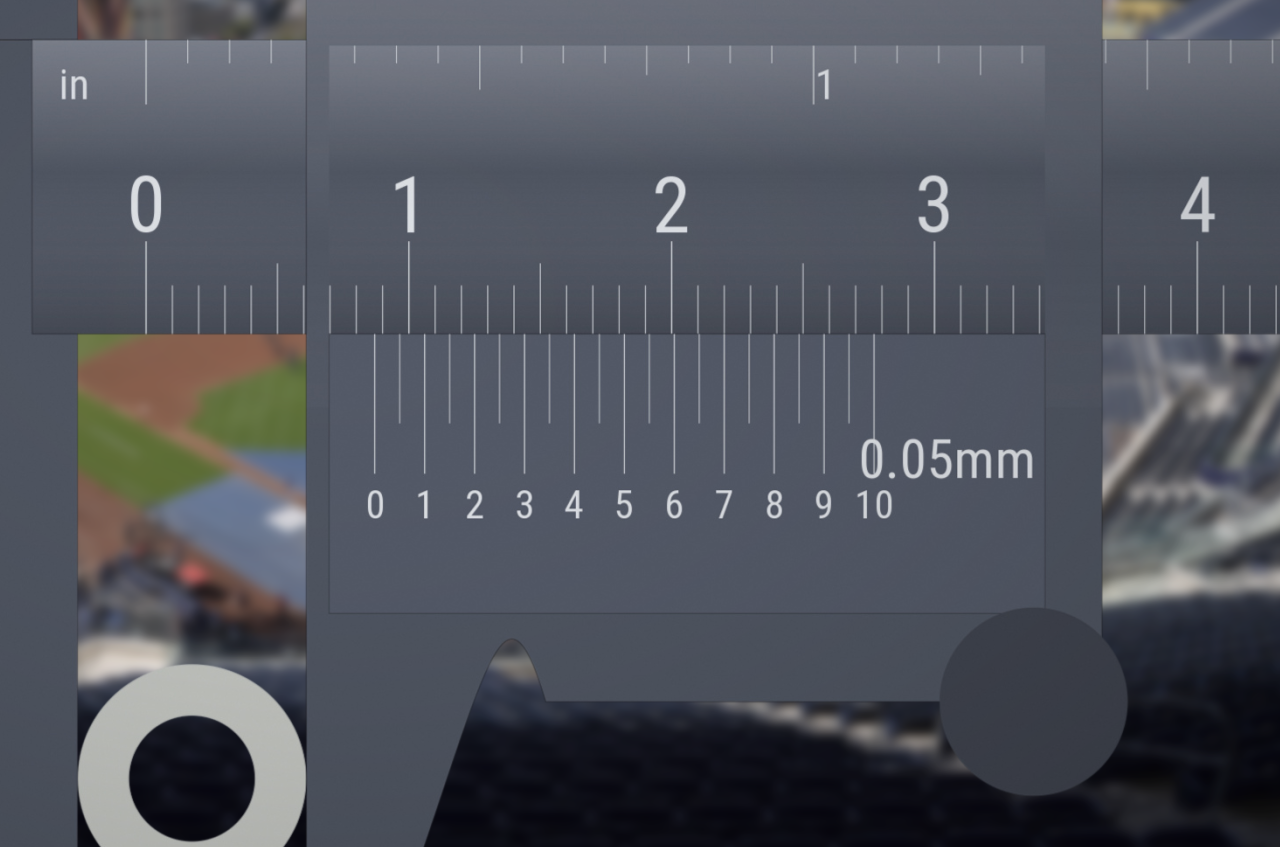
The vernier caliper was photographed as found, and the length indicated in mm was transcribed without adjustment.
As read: 8.70 mm
